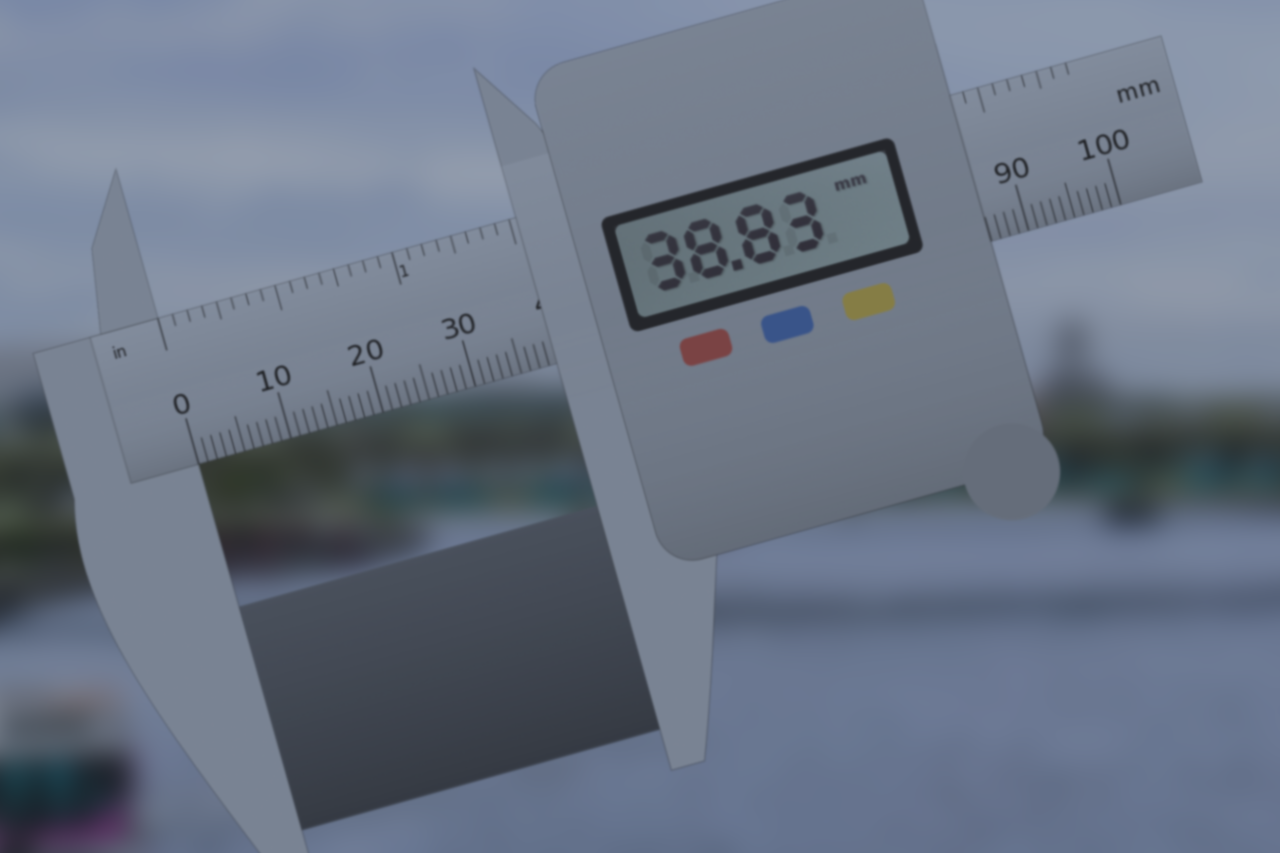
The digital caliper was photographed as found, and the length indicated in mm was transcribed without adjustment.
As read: 38.83 mm
